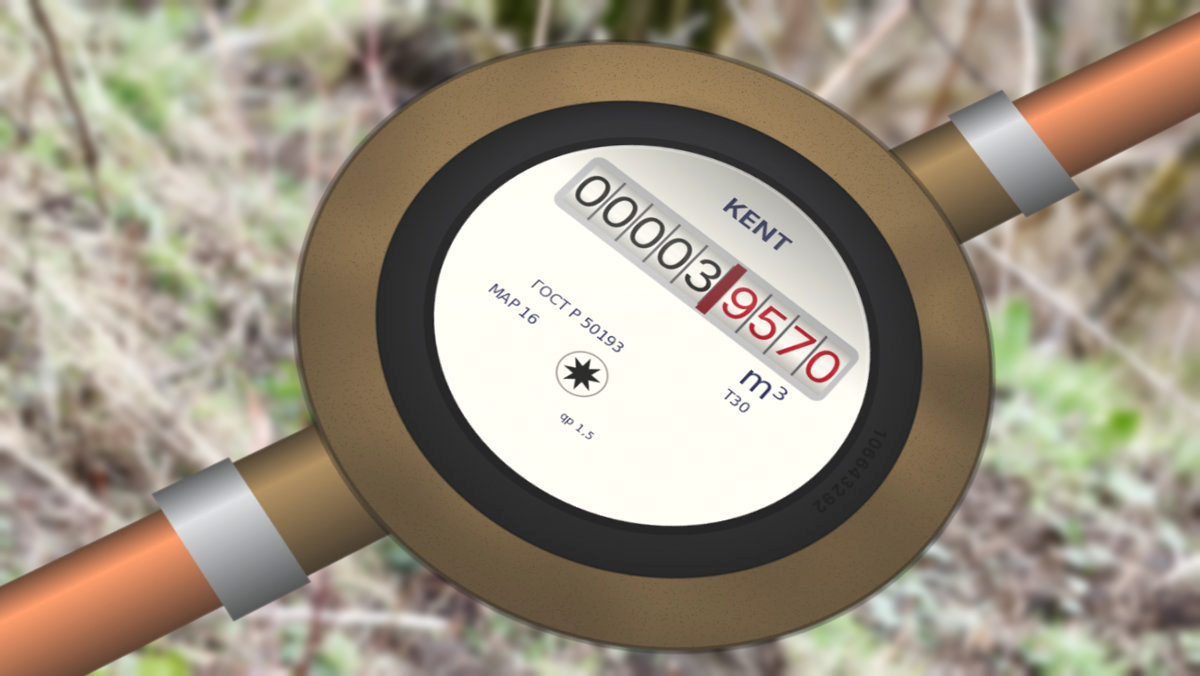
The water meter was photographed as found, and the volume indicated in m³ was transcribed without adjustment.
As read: 3.9570 m³
